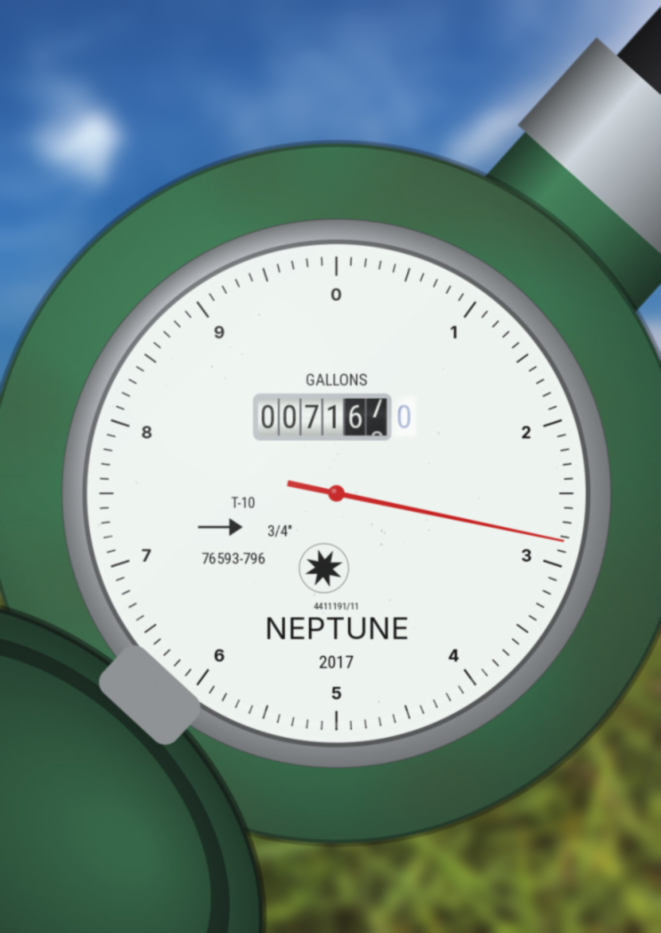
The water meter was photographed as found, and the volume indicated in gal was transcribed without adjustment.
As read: 71672.8 gal
